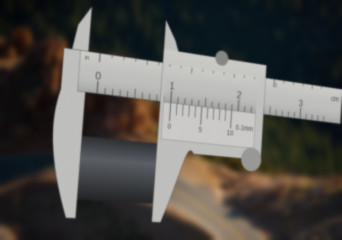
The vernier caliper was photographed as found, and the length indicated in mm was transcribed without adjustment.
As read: 10.0 mm
